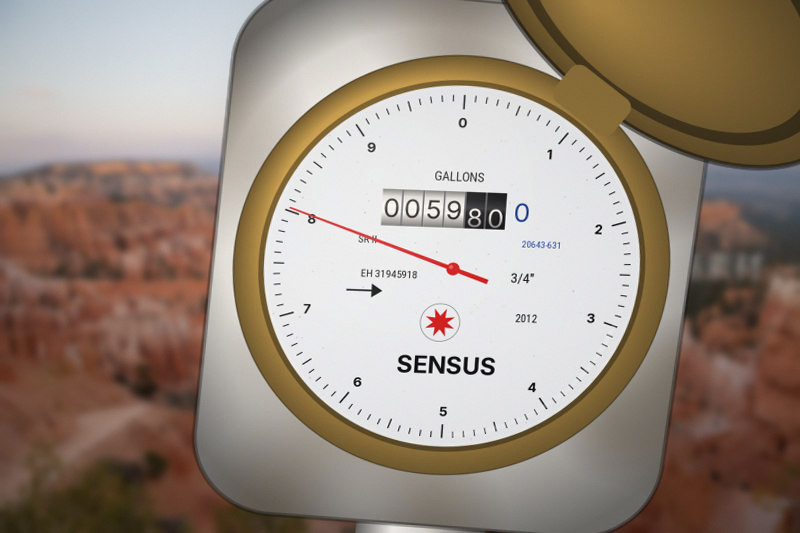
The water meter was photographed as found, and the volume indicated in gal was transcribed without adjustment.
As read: 59798.0 gal
